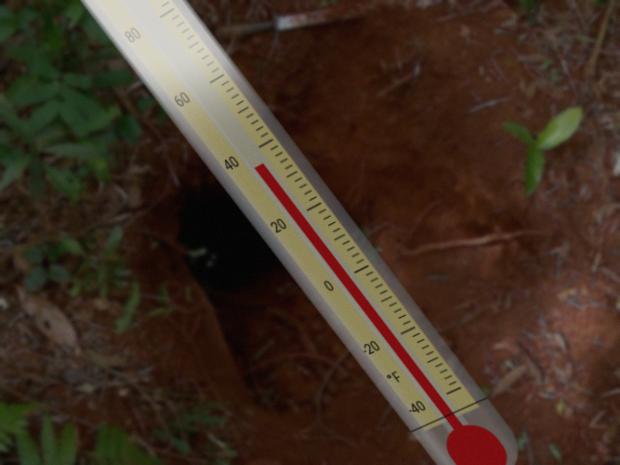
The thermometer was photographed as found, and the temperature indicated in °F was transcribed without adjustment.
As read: 36 °F
